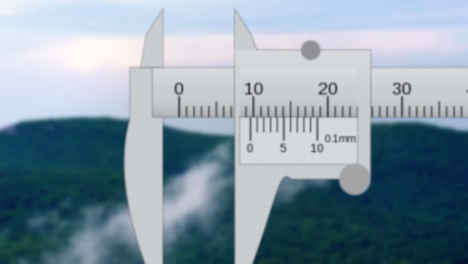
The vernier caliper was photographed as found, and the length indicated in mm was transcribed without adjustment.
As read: 9.6 mm
